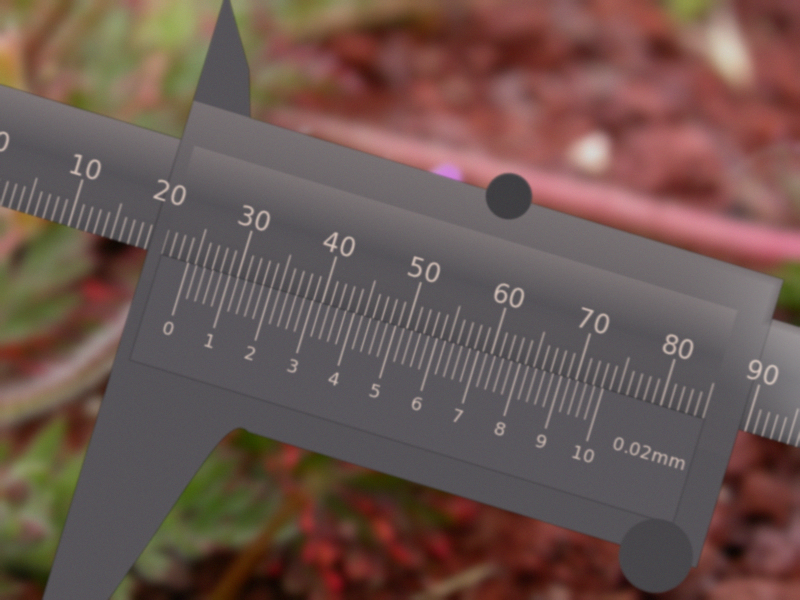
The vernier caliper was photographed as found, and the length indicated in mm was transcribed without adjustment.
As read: 24.2 mm
